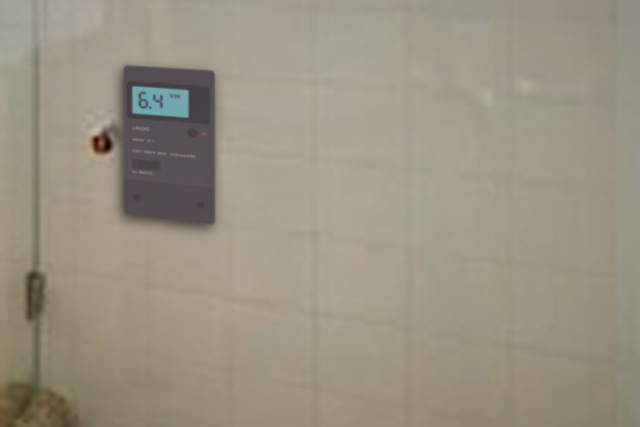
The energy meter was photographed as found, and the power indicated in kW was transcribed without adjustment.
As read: 6.4 kW
